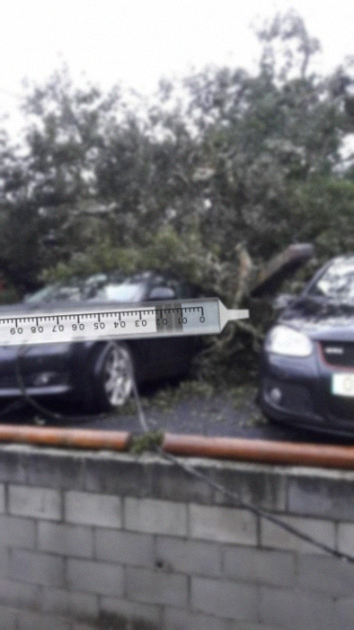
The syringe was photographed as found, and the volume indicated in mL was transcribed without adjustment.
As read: 0.1 mL
